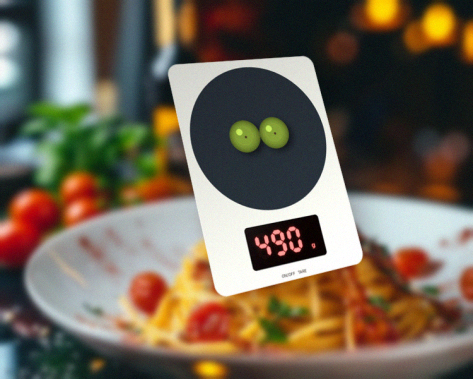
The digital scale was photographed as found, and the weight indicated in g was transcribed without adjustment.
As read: 490 g
